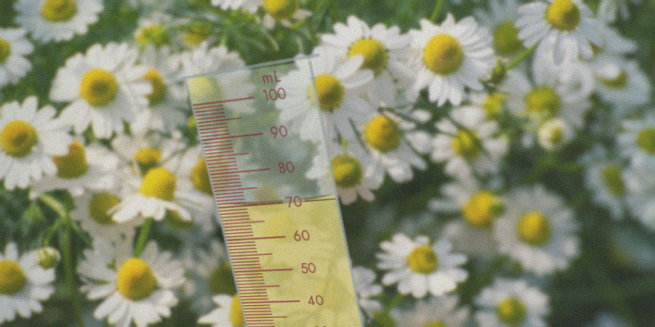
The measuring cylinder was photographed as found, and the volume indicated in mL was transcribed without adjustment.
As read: 70 mL
